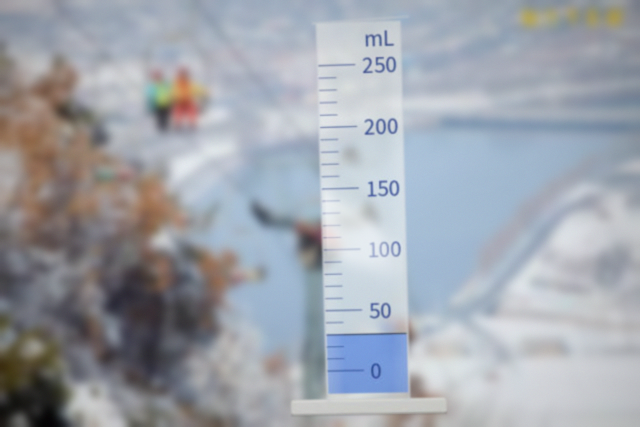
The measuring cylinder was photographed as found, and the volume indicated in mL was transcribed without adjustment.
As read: 30 mL
